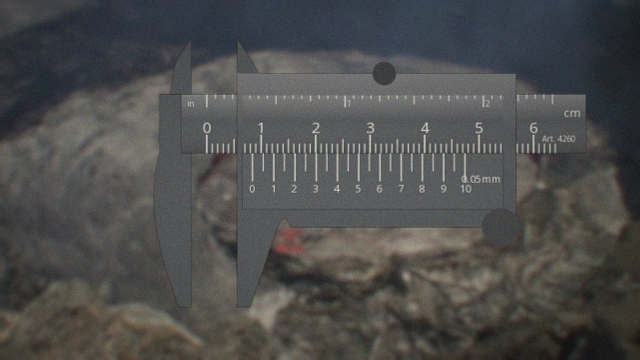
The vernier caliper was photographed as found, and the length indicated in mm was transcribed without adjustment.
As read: 8.4 mm
